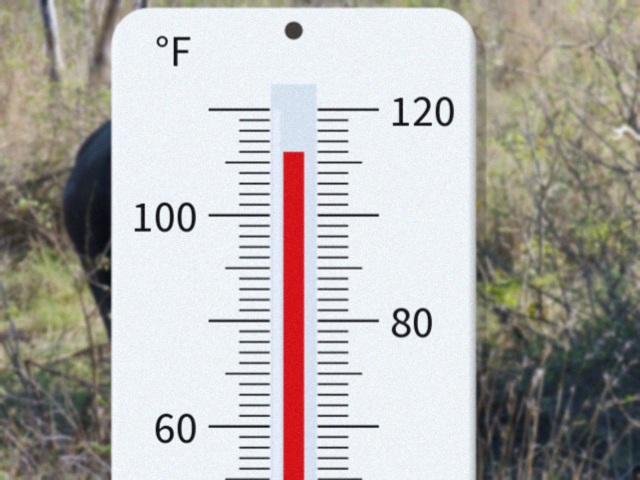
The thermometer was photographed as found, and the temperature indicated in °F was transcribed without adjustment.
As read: 112 °F
